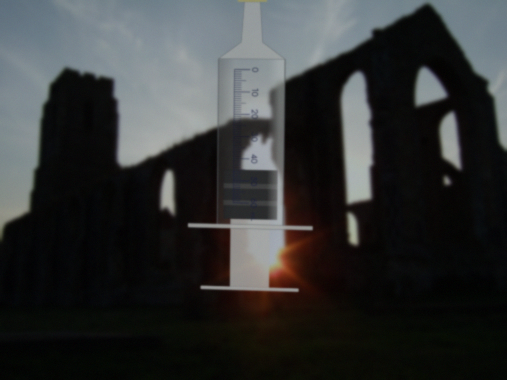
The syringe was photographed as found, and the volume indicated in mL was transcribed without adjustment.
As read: 45 mL
